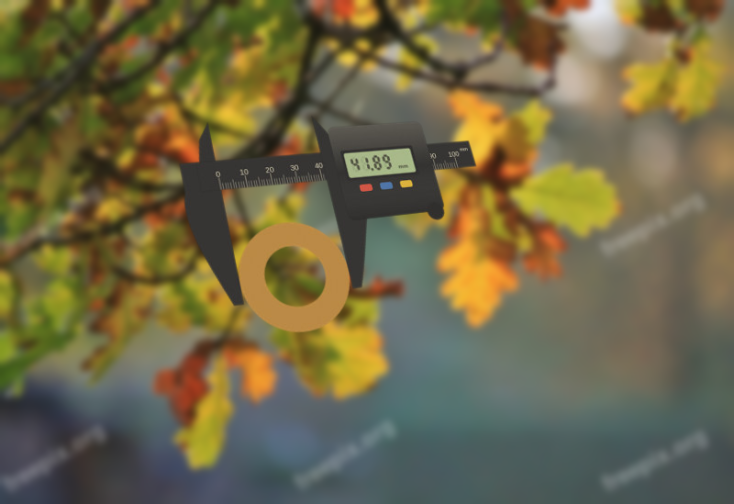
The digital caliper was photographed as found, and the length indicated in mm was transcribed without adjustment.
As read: 41.89 mm
